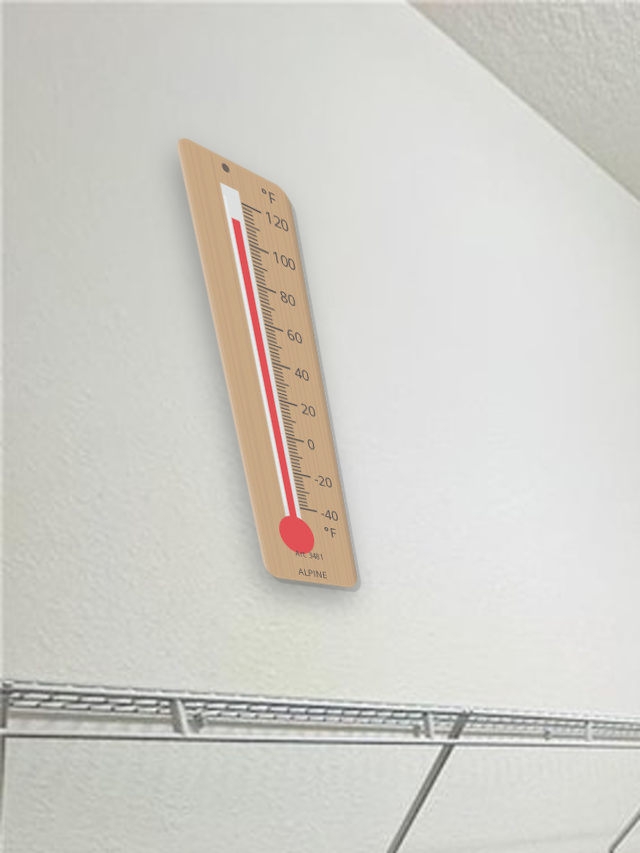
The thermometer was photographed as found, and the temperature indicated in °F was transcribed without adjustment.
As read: 110 °F
